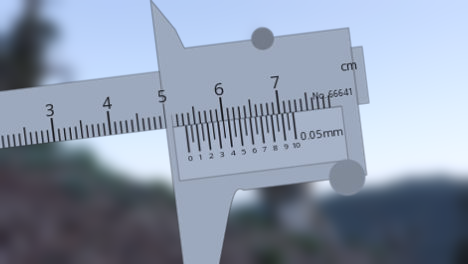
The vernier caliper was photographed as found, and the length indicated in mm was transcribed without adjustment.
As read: 53.4 mm
